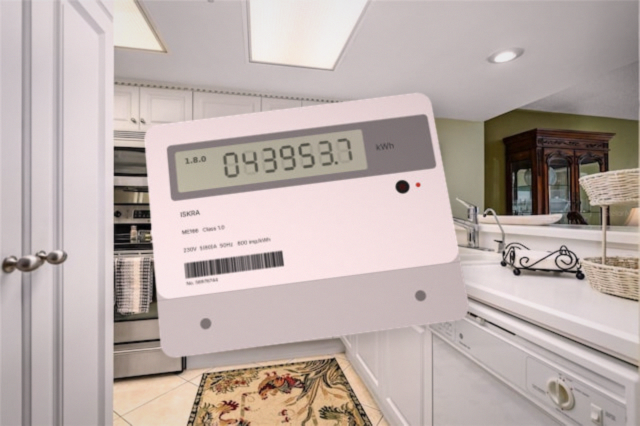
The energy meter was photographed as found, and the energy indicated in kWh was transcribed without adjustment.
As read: 43953.7 kWh
